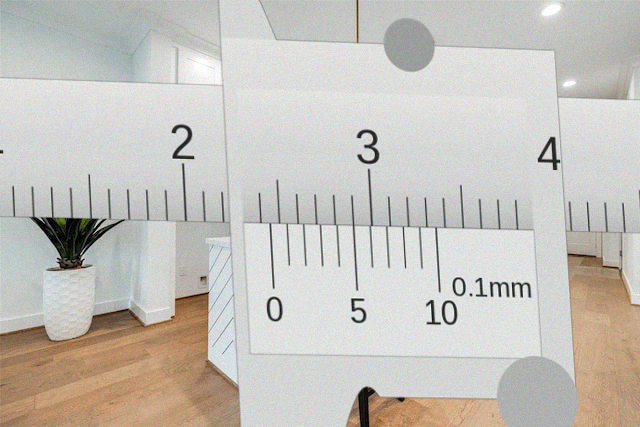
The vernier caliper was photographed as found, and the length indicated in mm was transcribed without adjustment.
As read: 24.5 mm
